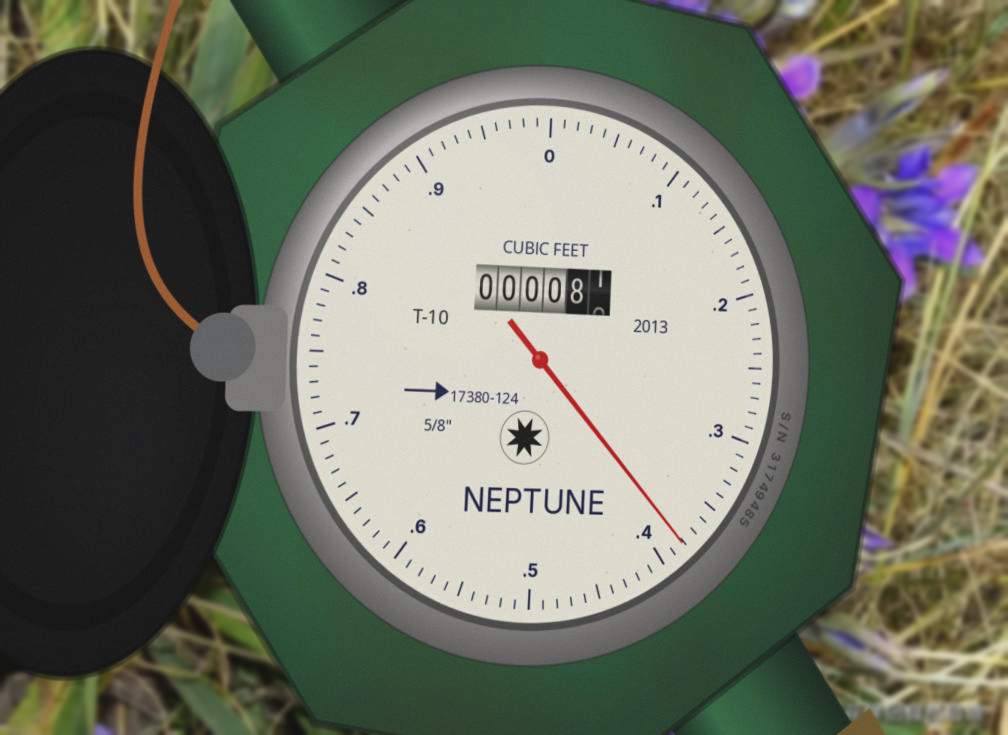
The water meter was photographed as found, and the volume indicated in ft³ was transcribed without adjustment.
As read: 81.38 ft³
